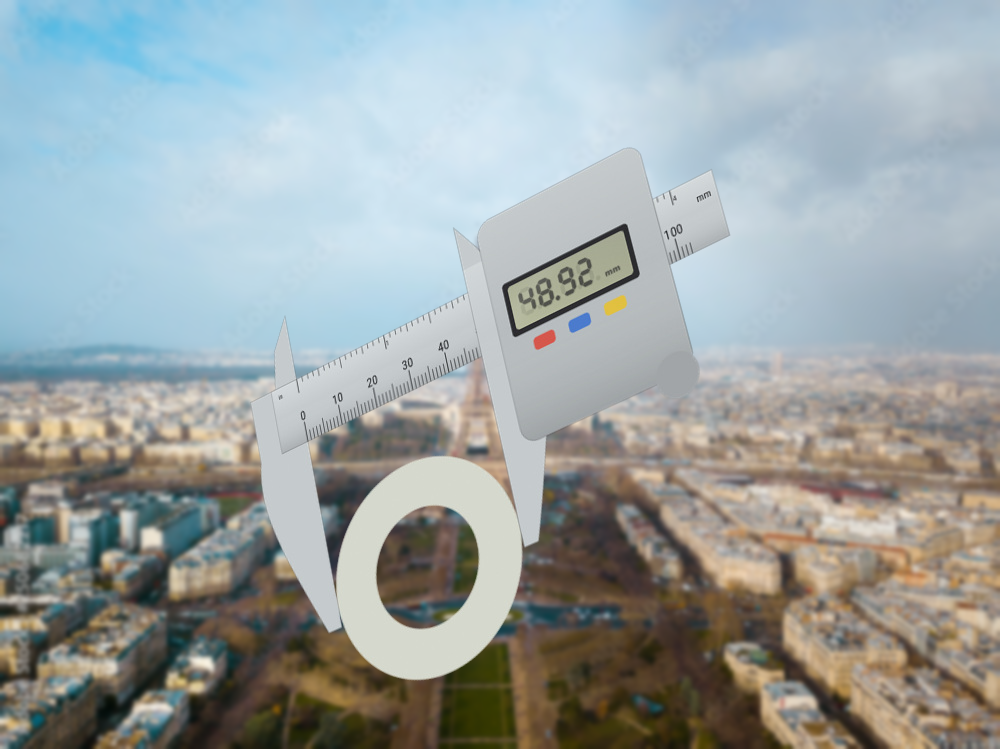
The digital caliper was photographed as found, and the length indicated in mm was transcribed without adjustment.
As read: 48.92 mm
